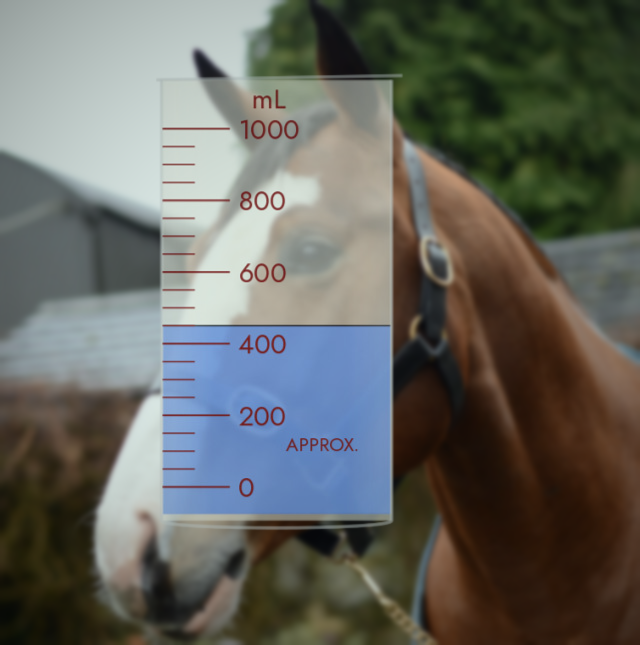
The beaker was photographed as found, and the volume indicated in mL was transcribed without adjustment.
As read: 450 mL
